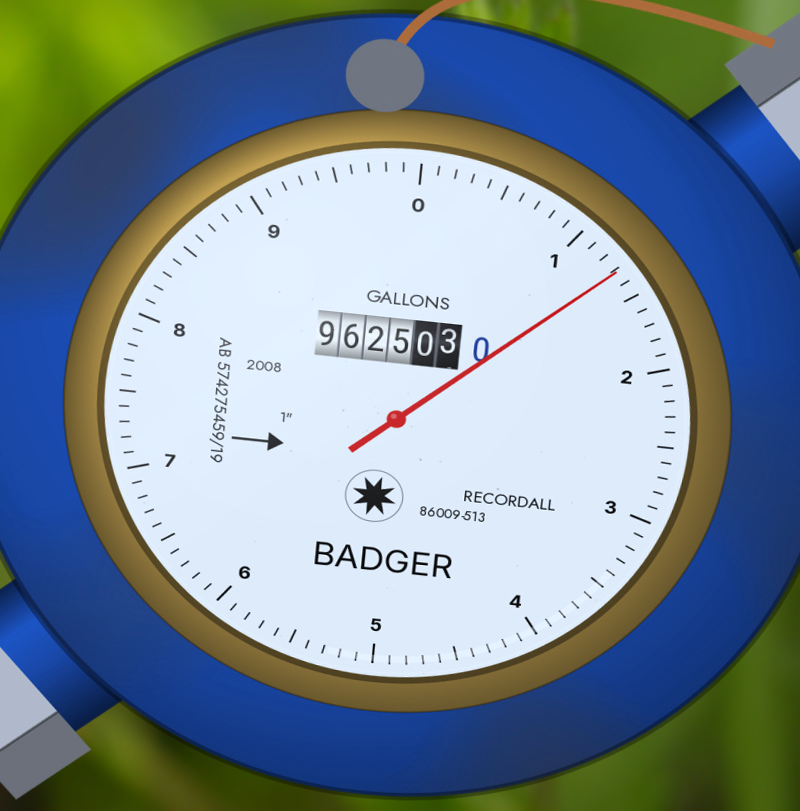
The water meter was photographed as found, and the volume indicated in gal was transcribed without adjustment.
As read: 9625031.3 gal
